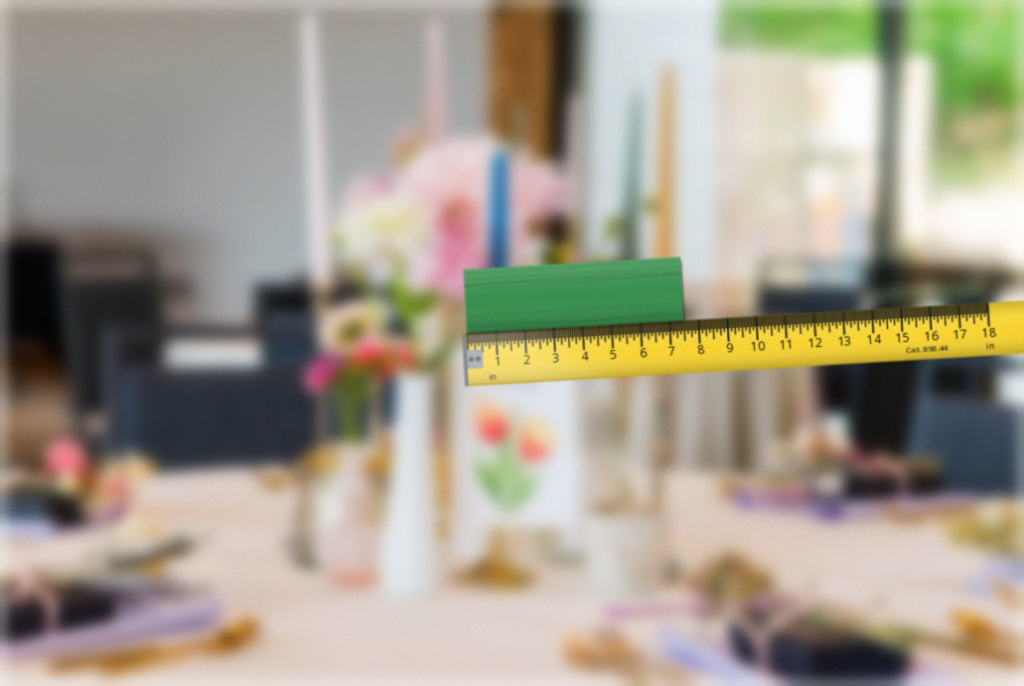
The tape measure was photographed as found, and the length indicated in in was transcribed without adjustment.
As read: 7.5 in
